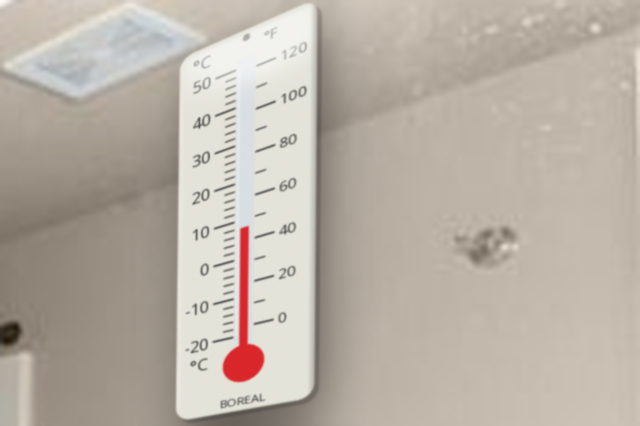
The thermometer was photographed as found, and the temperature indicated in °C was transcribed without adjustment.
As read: 8 °C
